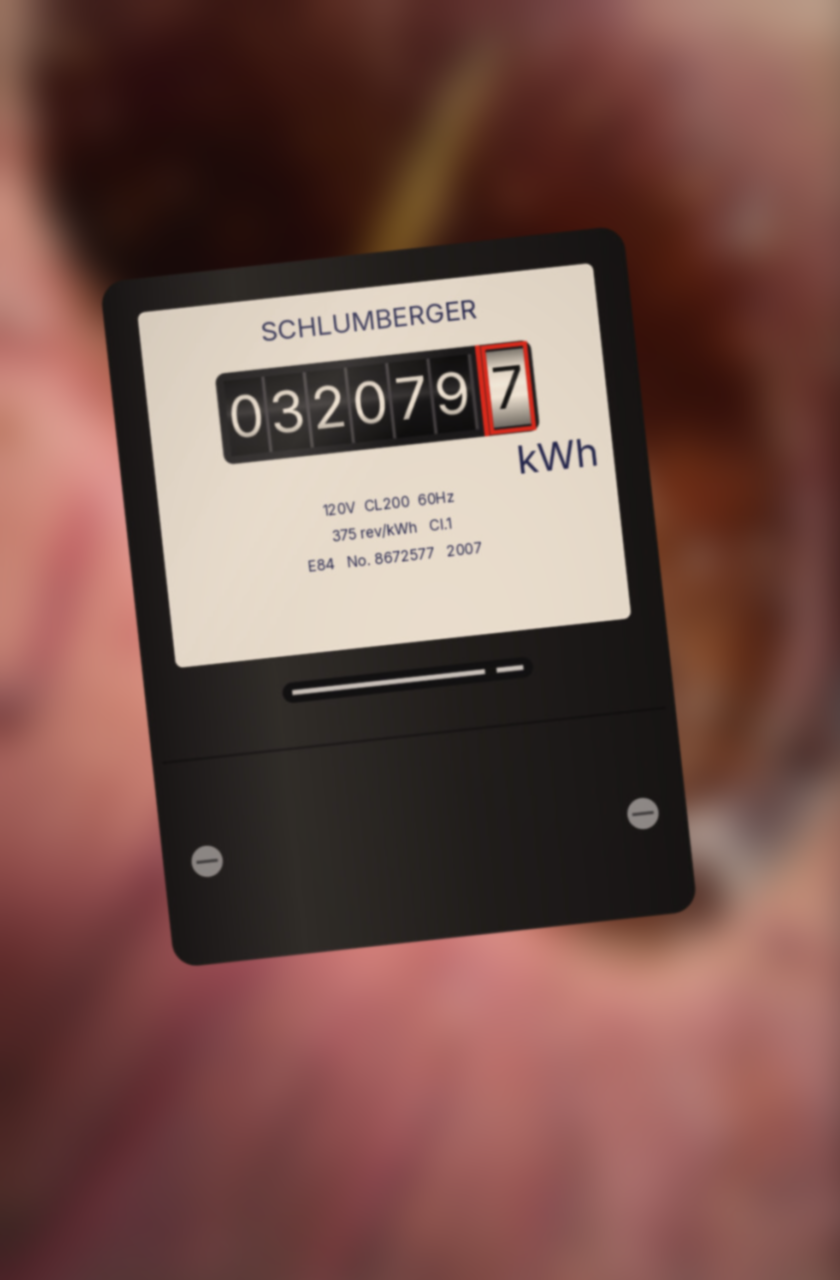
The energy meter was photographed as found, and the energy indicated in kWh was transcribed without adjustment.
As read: 32079.7 kWh
